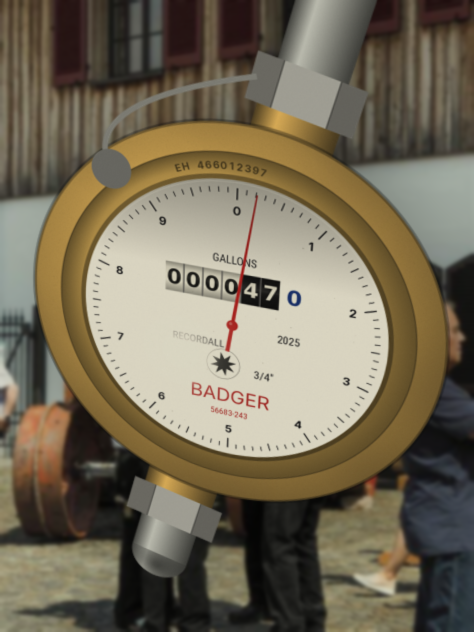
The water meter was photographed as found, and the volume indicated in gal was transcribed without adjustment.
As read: 470.2 gal
